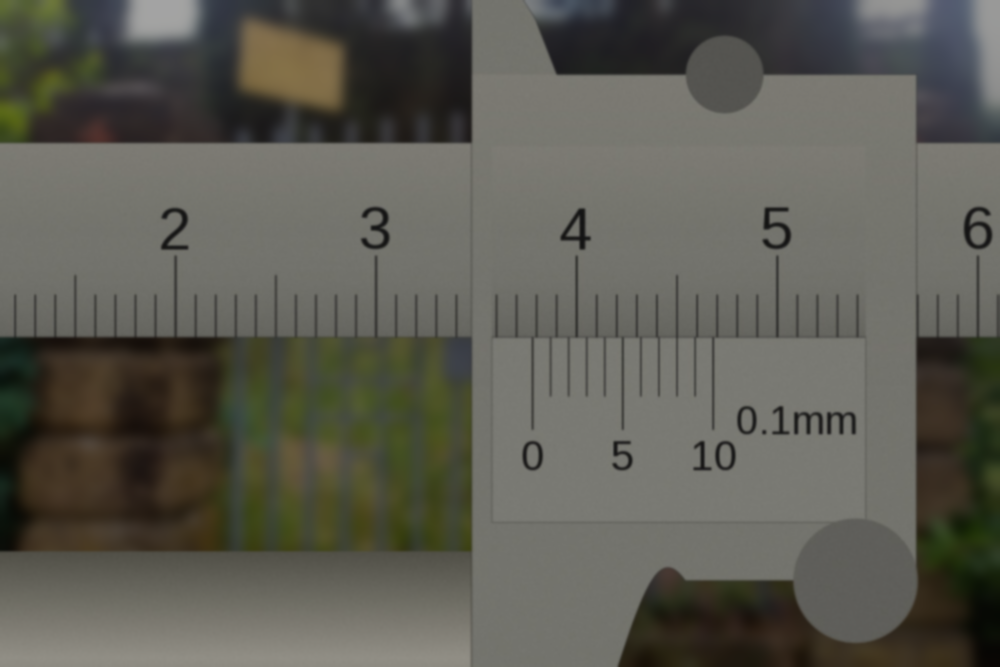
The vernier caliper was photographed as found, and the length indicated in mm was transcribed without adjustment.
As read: 37.8 mm
